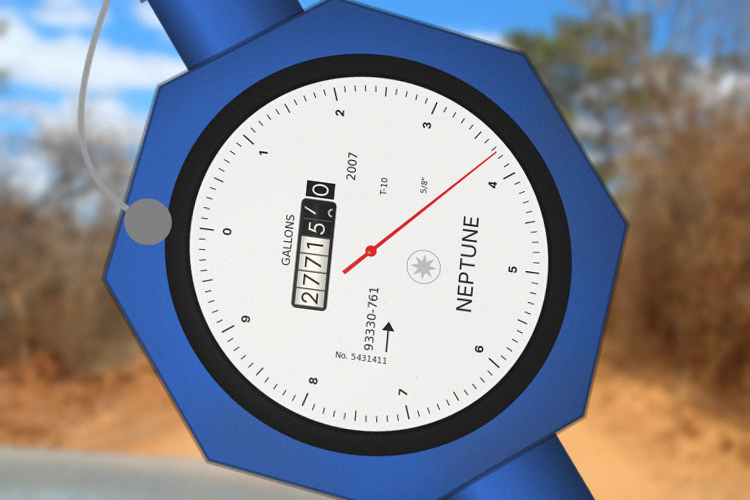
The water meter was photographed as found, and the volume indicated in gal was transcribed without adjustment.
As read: 2771573.7 gal
